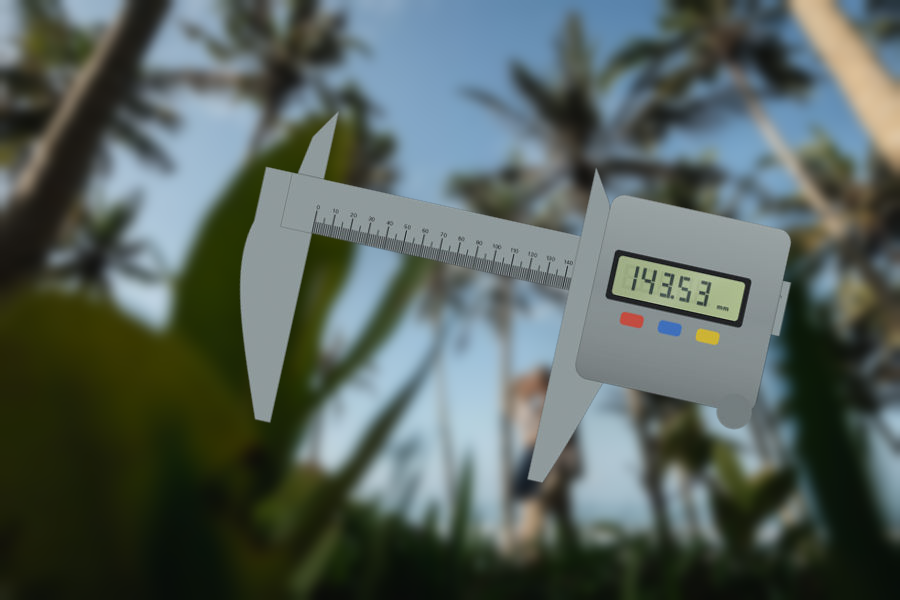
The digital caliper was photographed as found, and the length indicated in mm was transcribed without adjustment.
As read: 143.53 mm
